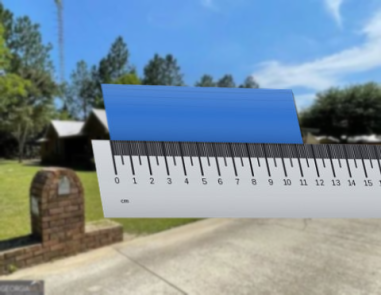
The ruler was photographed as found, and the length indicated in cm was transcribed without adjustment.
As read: 11.5 cm
